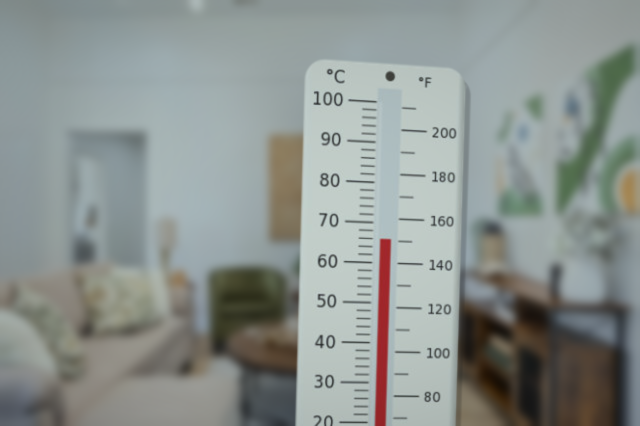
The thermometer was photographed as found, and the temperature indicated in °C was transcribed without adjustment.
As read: 66 °C
